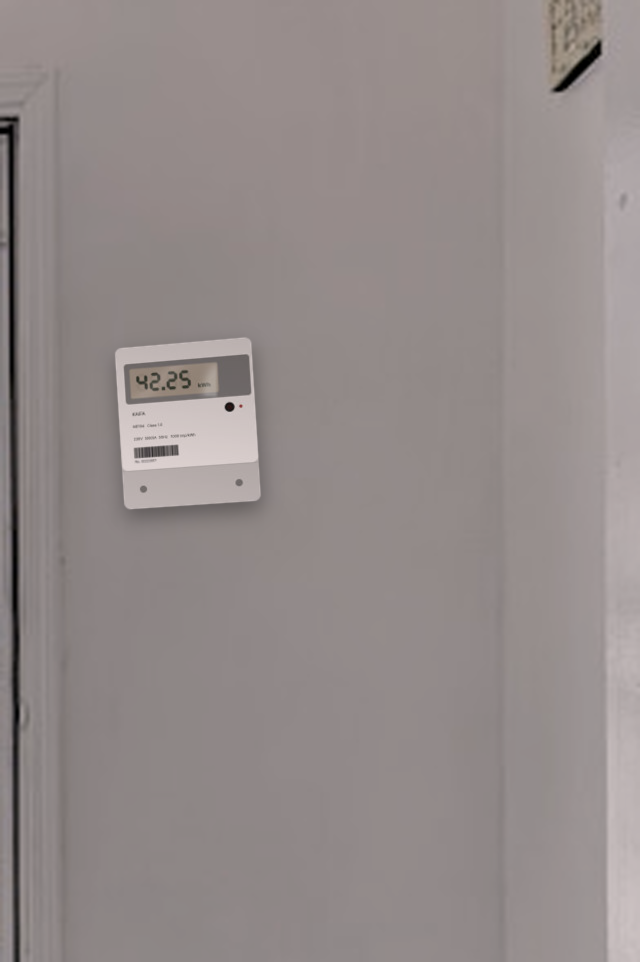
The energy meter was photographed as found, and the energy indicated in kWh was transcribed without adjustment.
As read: 42.25 kWh
